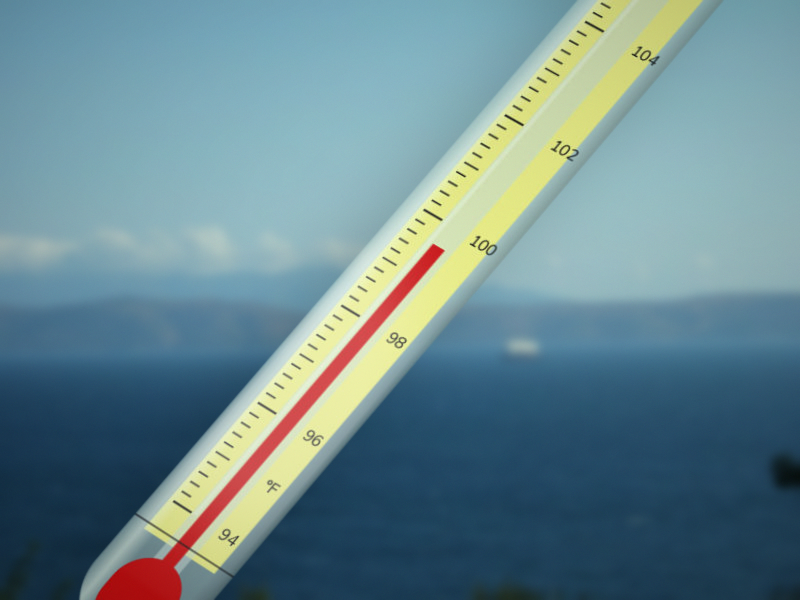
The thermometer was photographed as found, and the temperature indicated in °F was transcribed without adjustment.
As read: 99.6 °F
